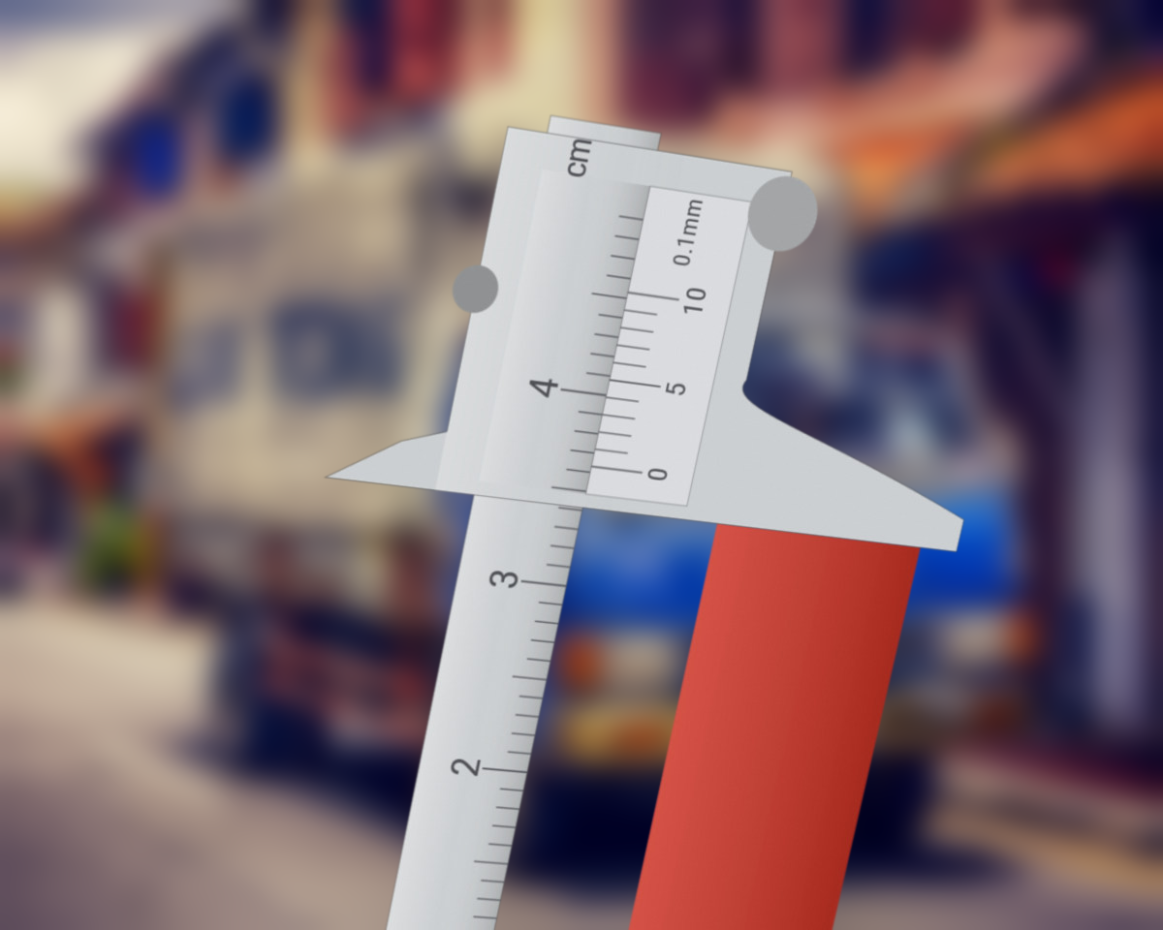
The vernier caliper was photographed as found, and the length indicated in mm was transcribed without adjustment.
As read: 36.3 mm
